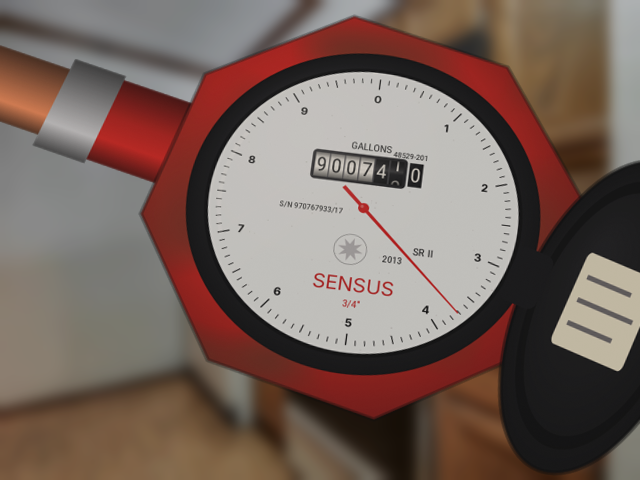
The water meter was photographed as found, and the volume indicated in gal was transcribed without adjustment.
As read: 9007413.7 gal
